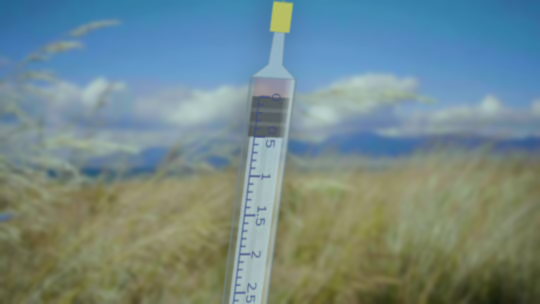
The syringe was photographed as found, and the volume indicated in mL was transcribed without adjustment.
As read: 0 mL
